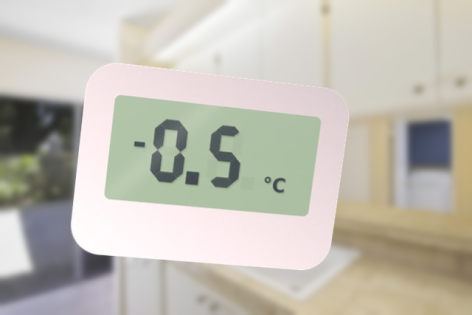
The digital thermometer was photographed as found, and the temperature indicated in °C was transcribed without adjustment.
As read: -0.5 °C
